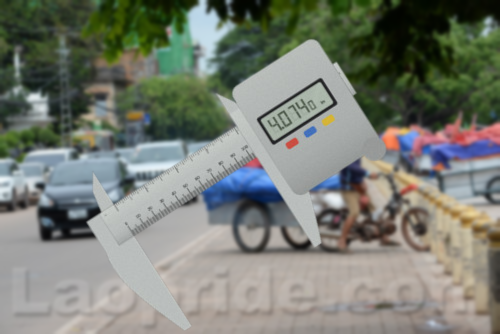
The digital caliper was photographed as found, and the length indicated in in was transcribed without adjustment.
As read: 4.0740 in
